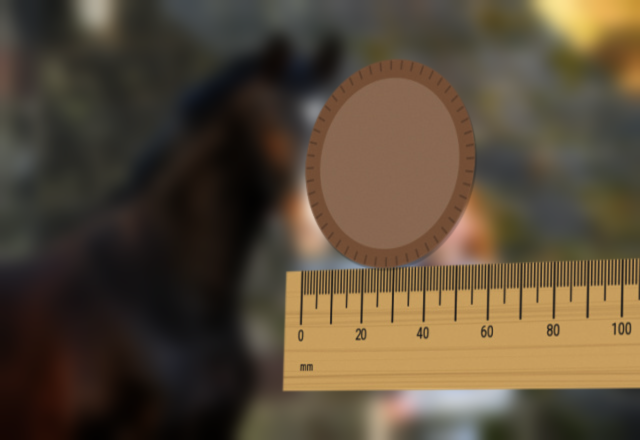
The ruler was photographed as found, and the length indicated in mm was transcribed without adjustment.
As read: 55 mm
